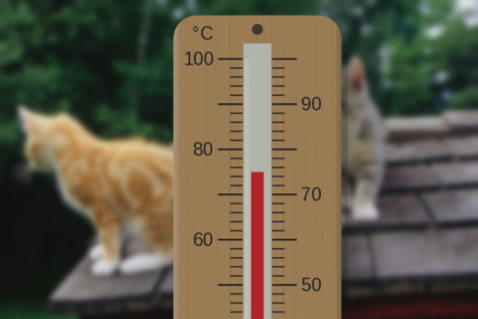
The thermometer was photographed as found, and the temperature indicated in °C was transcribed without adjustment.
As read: 75 °C
